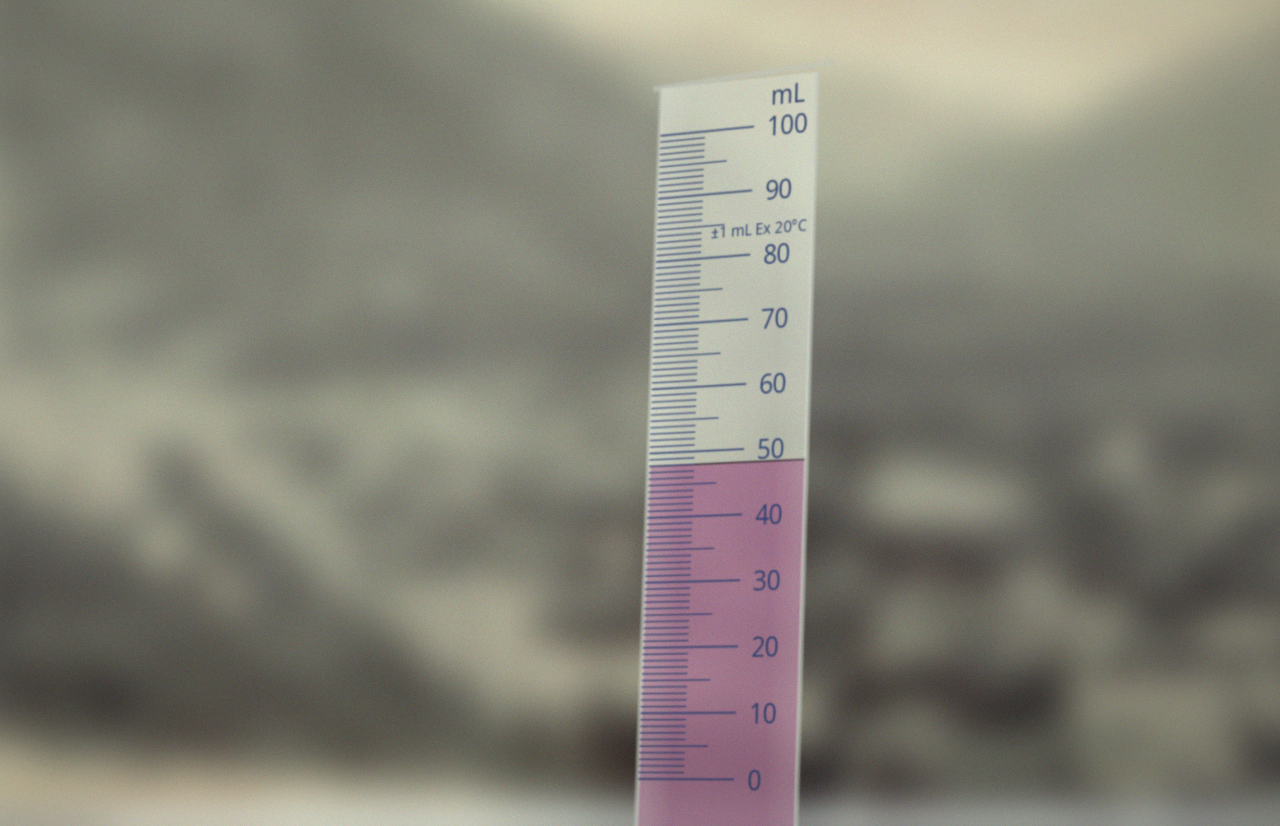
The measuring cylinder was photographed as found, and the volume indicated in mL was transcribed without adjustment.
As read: 48 mL
